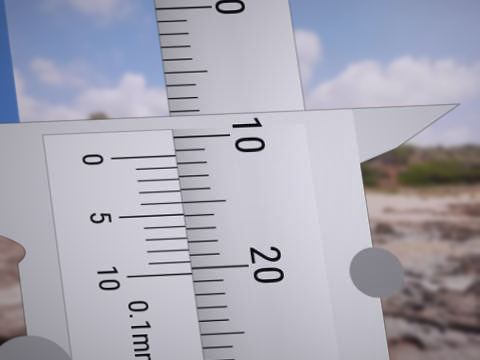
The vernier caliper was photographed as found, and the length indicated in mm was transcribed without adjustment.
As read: 11.4 mm
